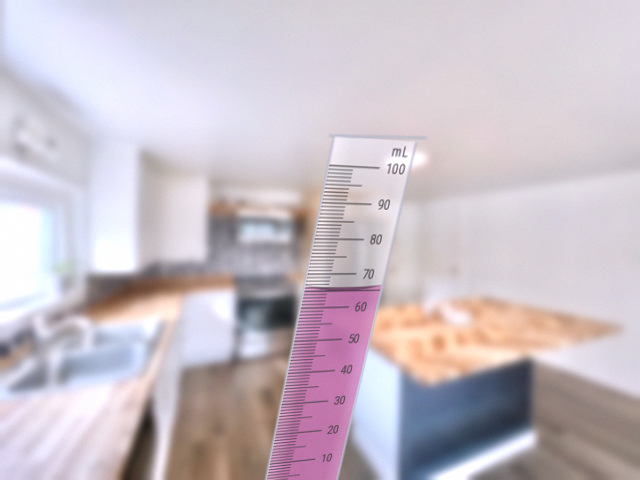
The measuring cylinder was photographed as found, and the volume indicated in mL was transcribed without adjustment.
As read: 65 mL
